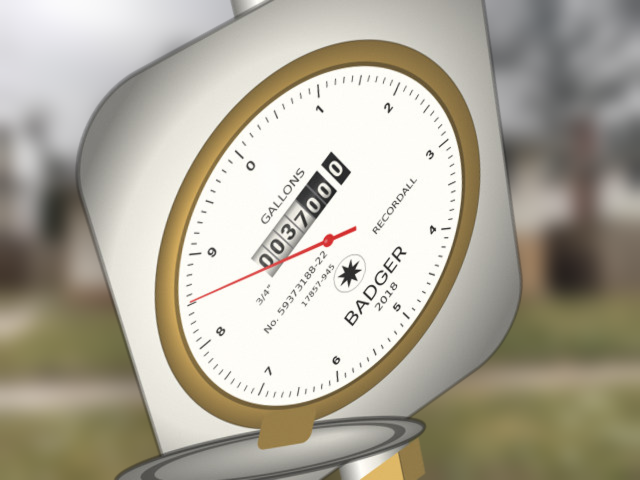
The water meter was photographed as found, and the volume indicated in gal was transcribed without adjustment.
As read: 36998.5 gal
